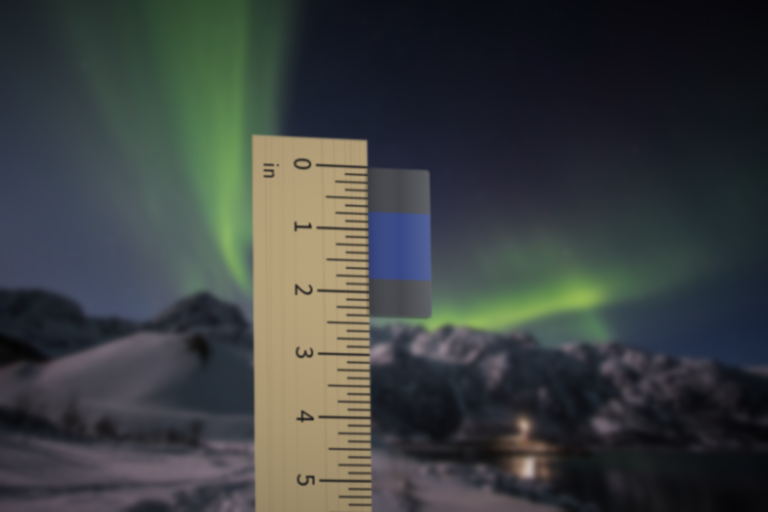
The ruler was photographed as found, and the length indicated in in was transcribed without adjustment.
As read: 2.375 in
